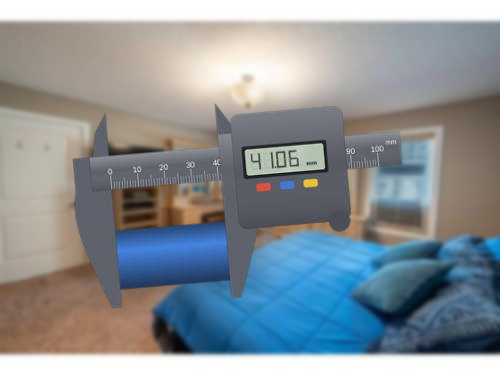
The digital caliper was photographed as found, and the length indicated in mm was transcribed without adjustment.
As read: 41.06 mm
